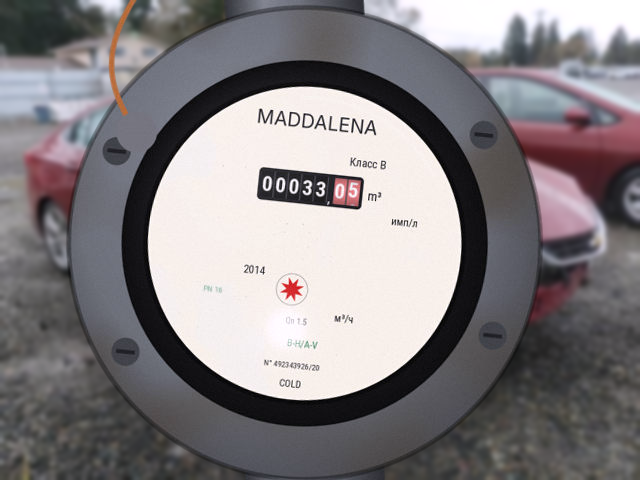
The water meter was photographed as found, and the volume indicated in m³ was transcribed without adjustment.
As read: 33.05 m³
